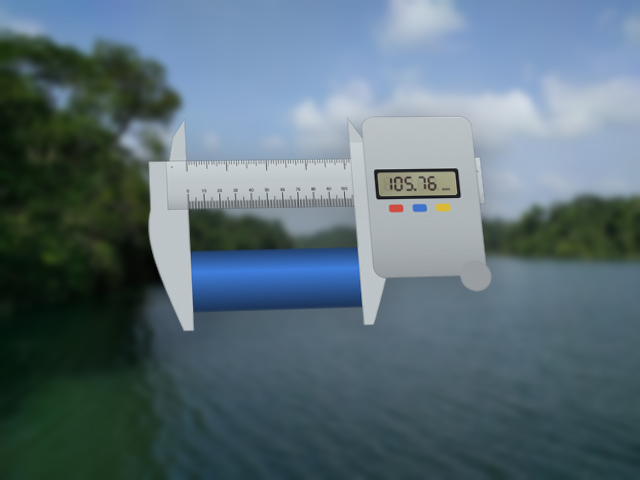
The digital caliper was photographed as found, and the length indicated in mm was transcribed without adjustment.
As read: 105.76 mm
